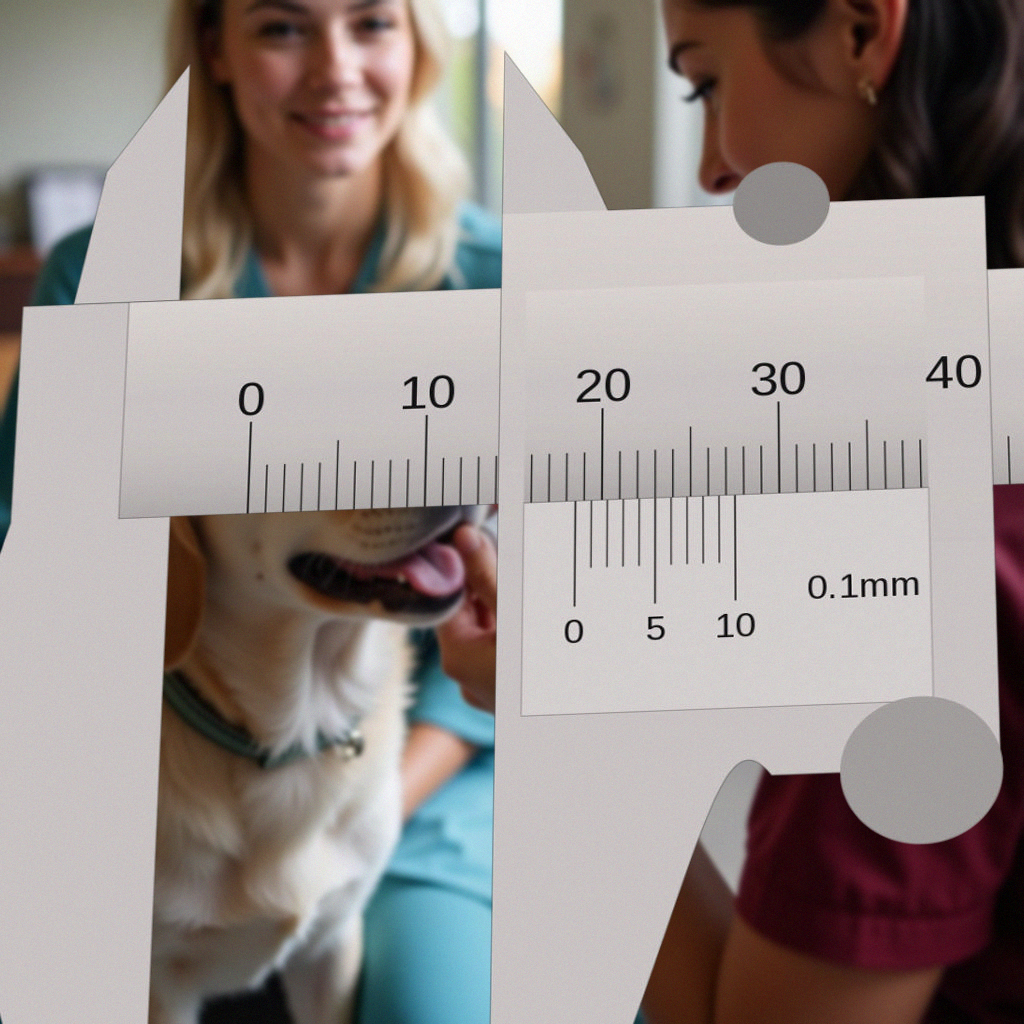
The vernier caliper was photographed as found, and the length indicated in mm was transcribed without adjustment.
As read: 18.5 mm
